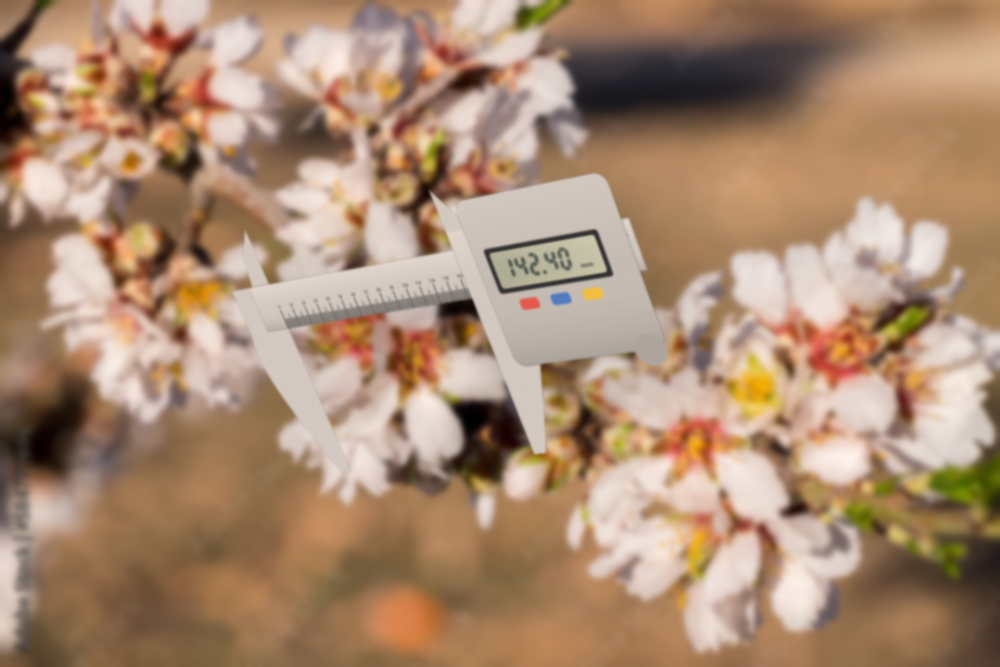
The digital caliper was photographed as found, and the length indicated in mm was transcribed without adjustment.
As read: 142.40 mm
